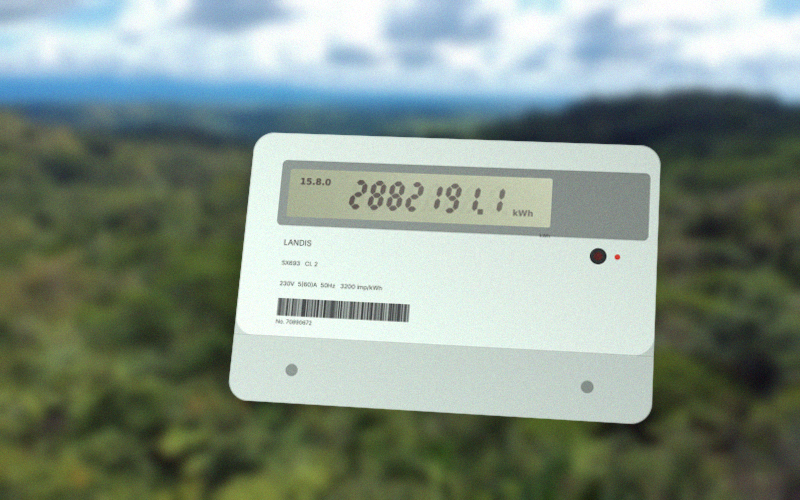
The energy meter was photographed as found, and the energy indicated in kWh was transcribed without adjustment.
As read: 2882191.1 kWh
